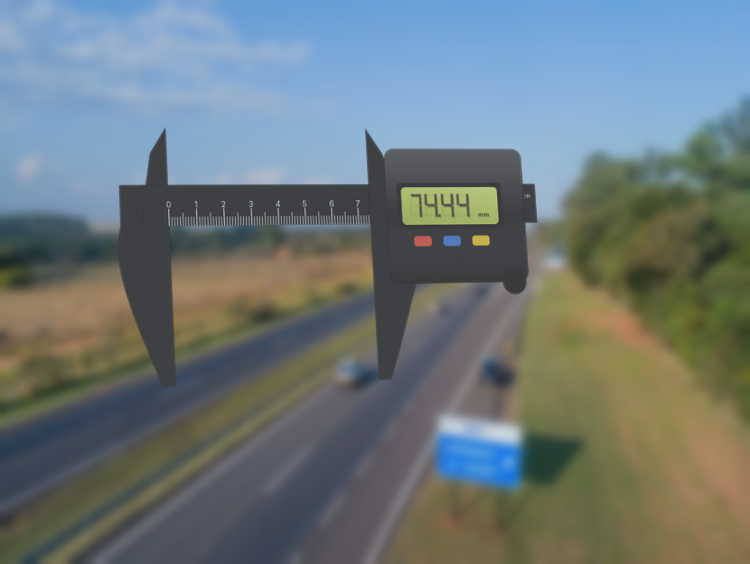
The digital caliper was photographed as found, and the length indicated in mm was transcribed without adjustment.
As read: 74.44 mm
